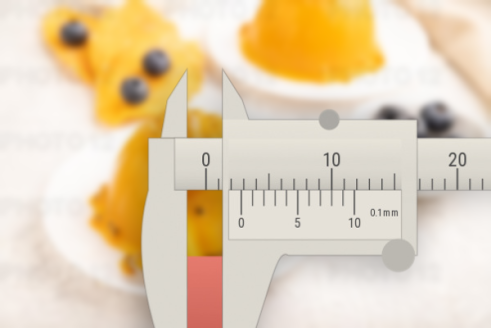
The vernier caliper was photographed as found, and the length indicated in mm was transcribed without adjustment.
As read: 2.8 mm
